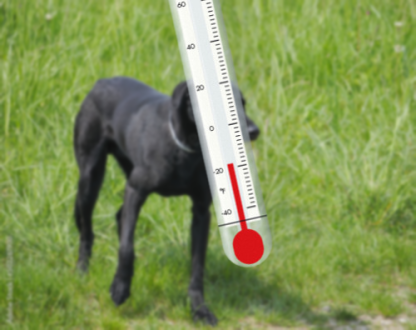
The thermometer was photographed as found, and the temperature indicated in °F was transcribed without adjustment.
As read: -18 °F
